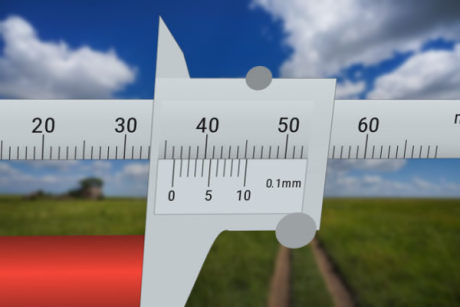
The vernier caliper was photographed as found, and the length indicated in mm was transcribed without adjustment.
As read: 36.2 mm
